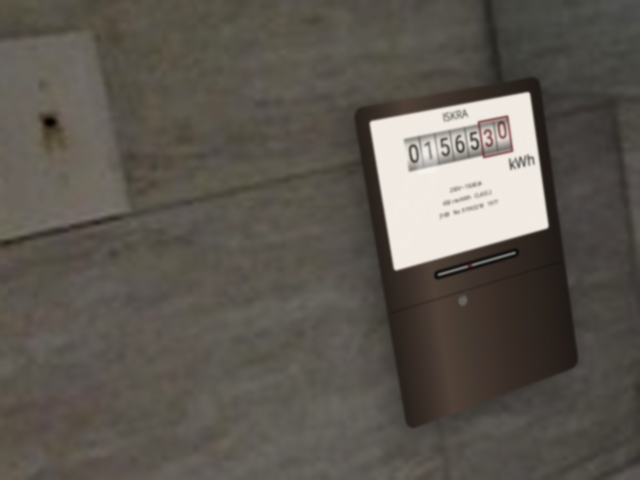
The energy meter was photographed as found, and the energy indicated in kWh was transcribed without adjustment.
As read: 1565.30 kWh
